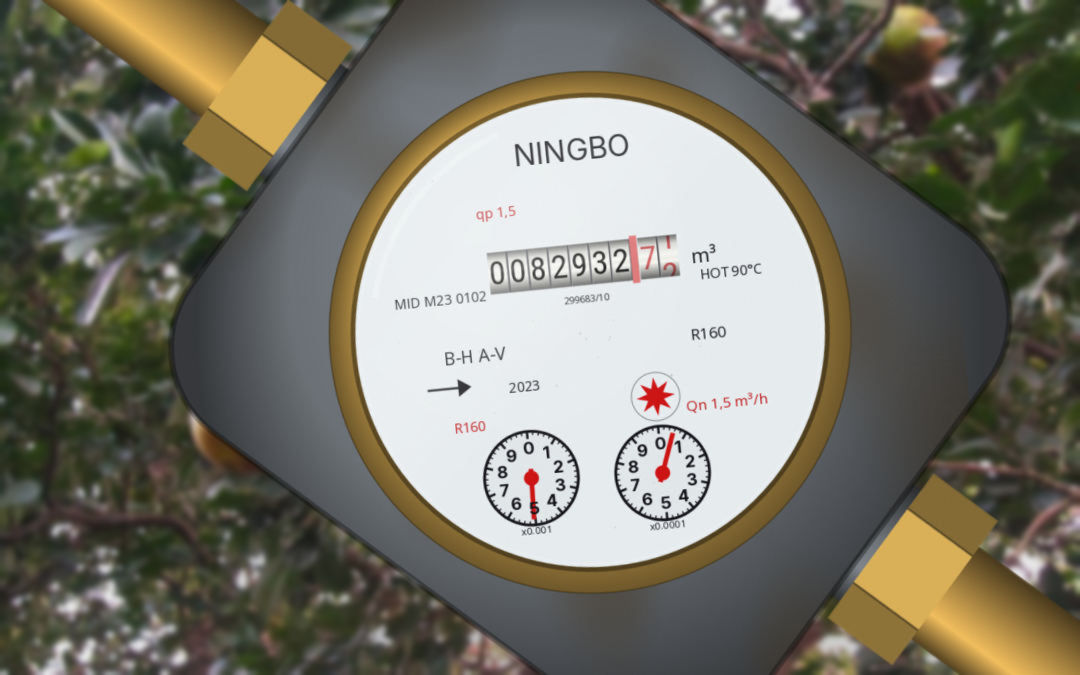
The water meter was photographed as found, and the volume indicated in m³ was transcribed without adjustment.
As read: 82932.7150 m³
